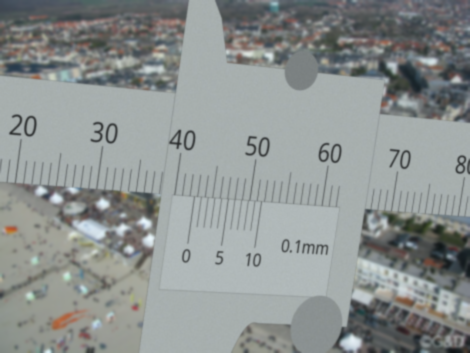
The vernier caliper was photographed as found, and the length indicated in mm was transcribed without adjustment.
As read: 42.6 mm
